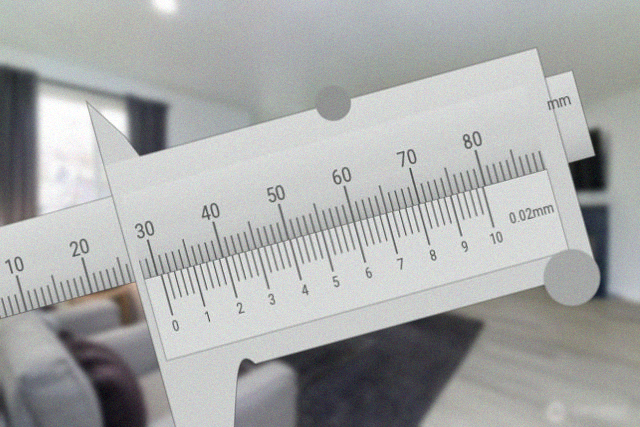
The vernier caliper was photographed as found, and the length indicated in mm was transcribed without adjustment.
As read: 30.6 mm
